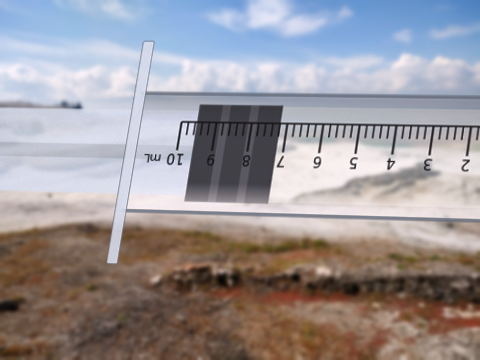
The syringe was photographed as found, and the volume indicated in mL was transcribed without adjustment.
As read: 7.2 mL
